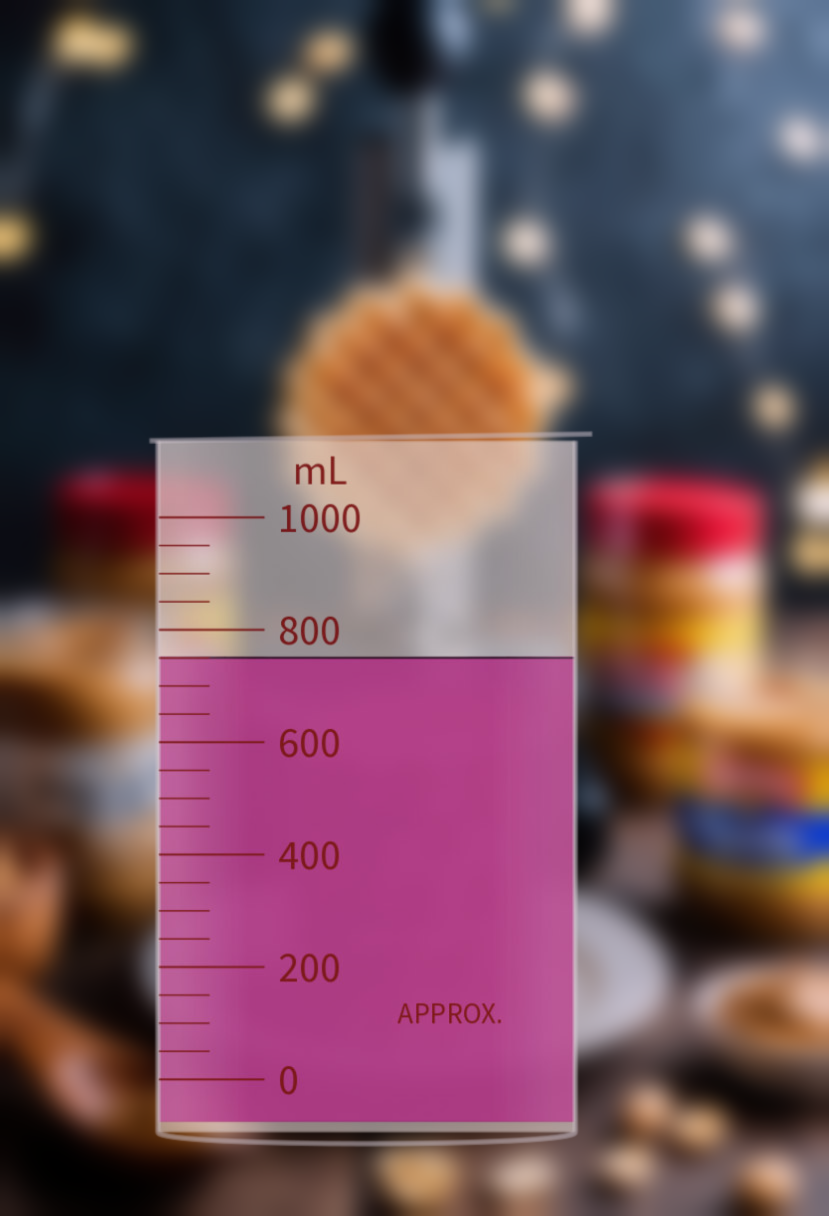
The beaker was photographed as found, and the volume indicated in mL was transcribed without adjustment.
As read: 750 mL
